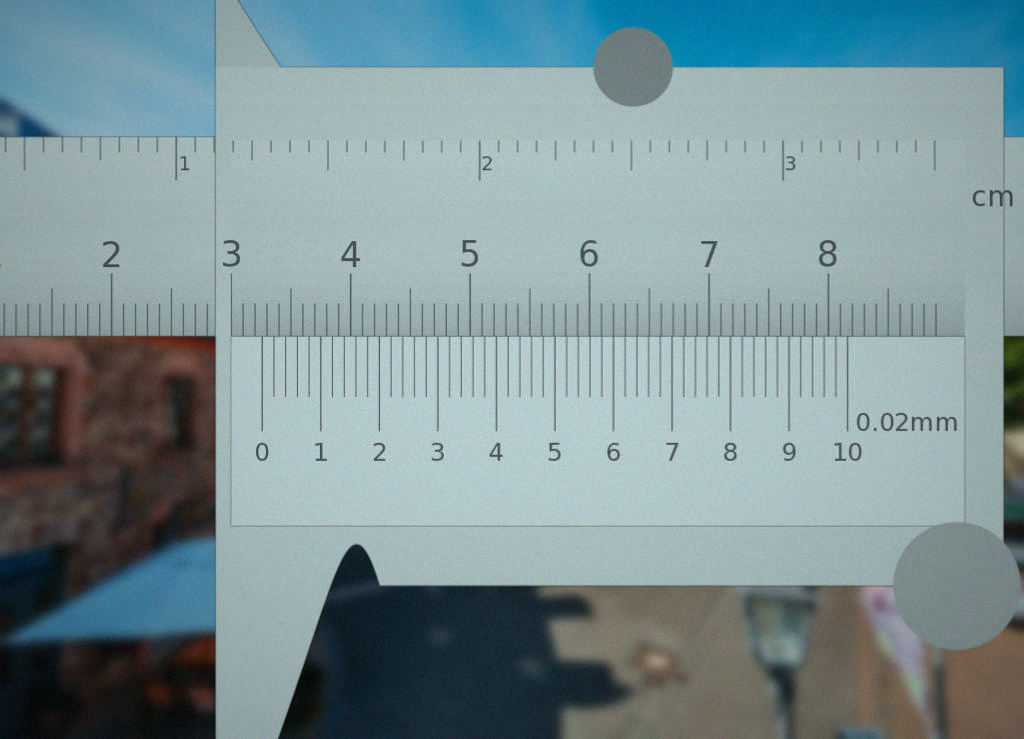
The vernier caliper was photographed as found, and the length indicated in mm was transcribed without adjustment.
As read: 32.6 mm
